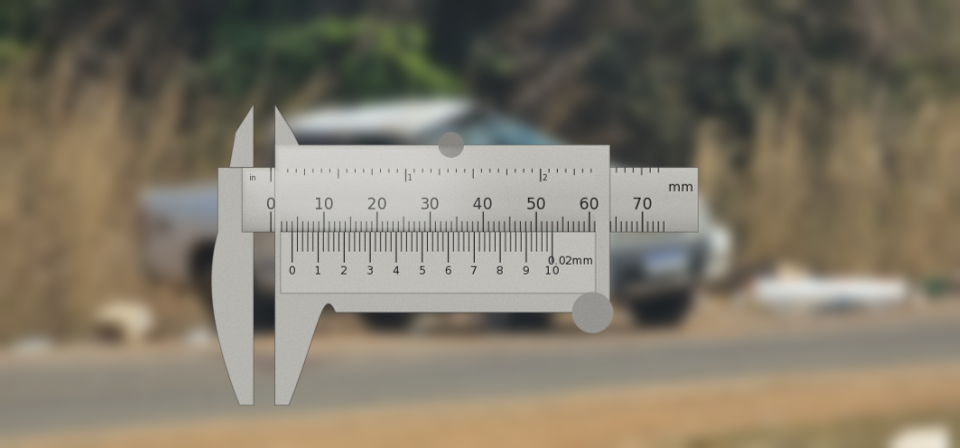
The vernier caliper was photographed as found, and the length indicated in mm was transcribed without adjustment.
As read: 4.0 mm
